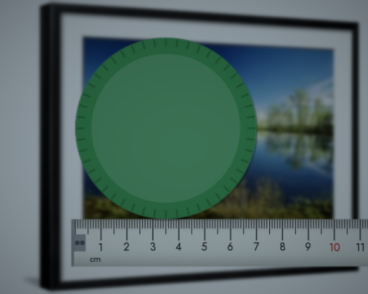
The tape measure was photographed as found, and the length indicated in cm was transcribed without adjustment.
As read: 7 cm
